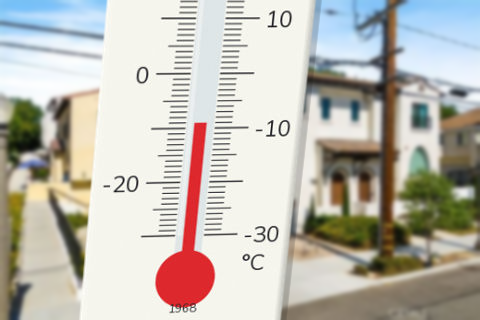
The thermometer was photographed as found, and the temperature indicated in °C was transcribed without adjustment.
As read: -9 °C
